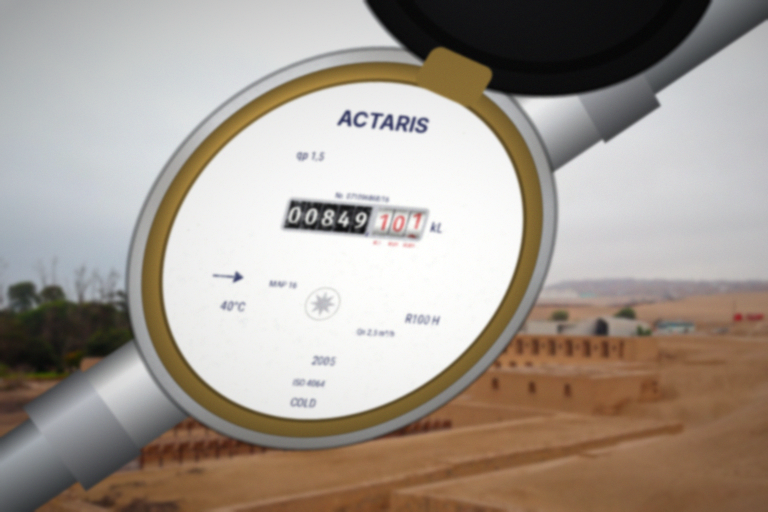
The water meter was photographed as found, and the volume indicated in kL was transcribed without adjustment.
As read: 849.101 kL
